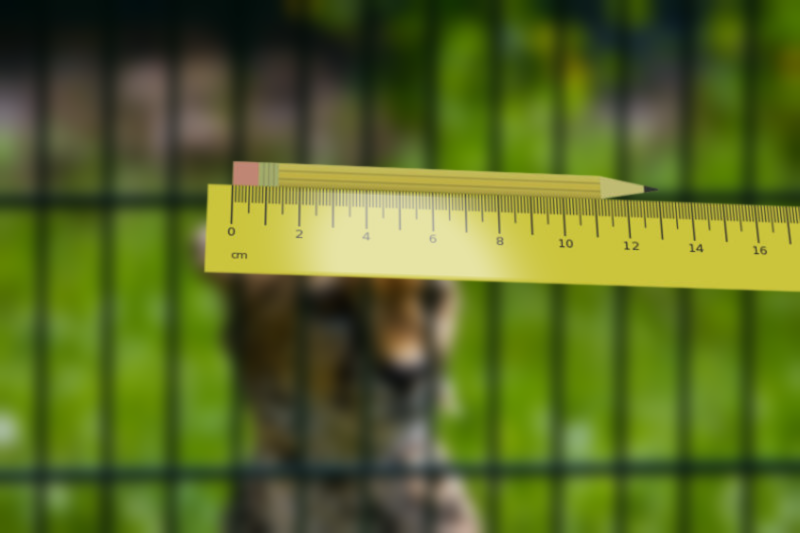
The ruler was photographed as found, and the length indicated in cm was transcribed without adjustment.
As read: 13 cm
